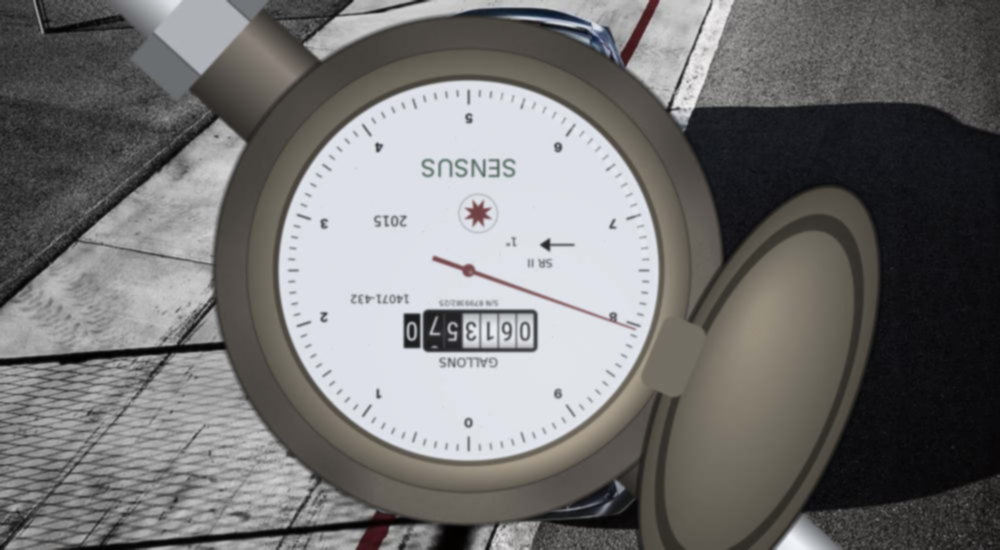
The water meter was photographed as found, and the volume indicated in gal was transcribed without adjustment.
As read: 613568.0 gal
